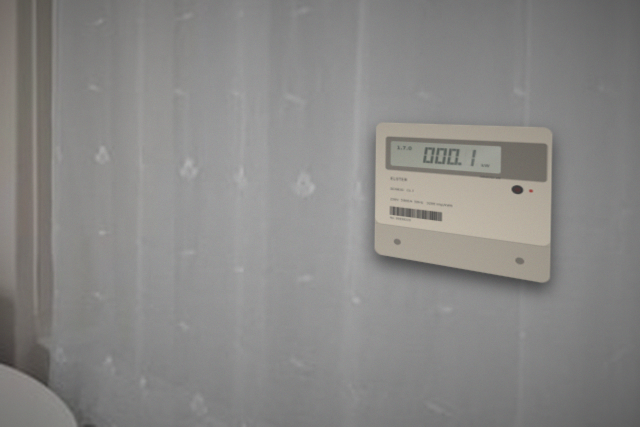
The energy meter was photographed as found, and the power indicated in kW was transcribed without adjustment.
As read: 0.1 kW
